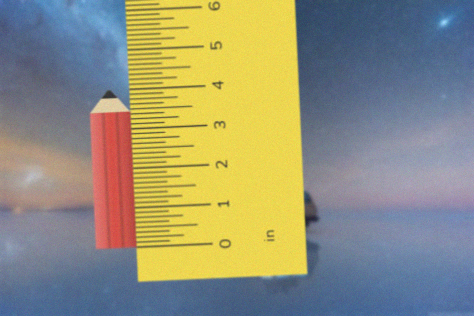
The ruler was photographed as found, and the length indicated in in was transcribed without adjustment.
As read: 4 in
